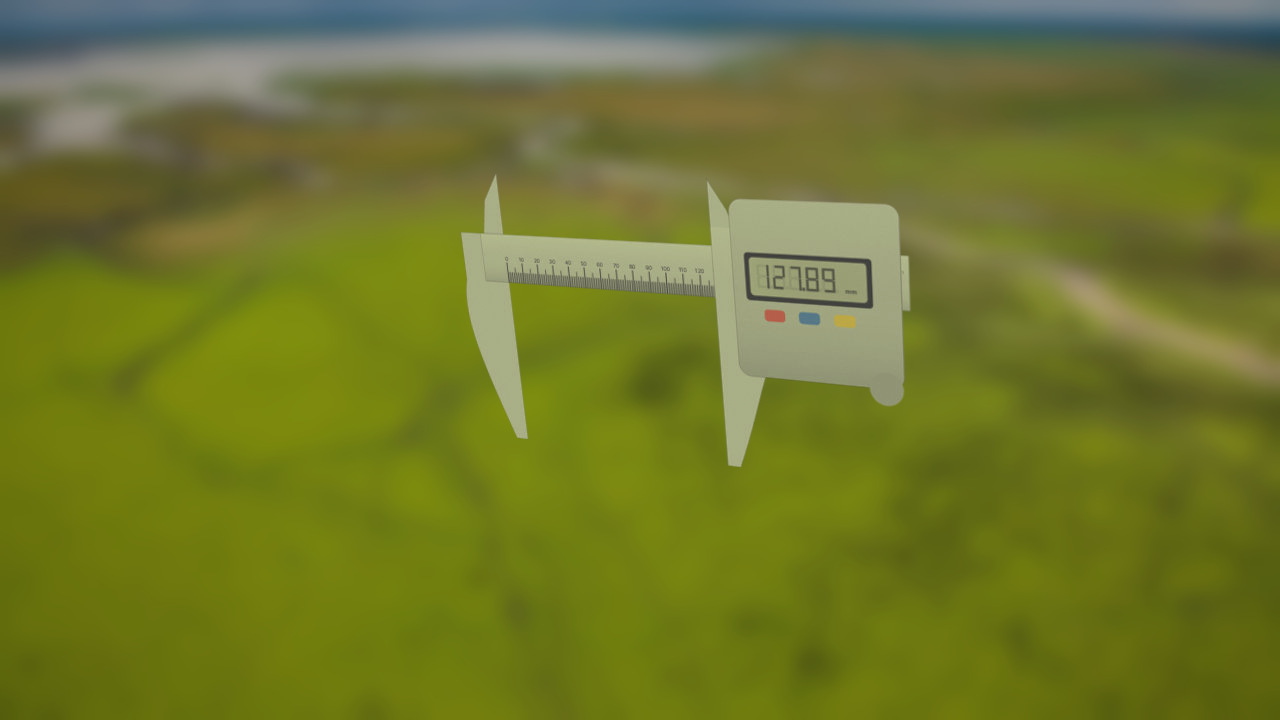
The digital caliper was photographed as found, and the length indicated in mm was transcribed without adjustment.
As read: 127.89 mm
